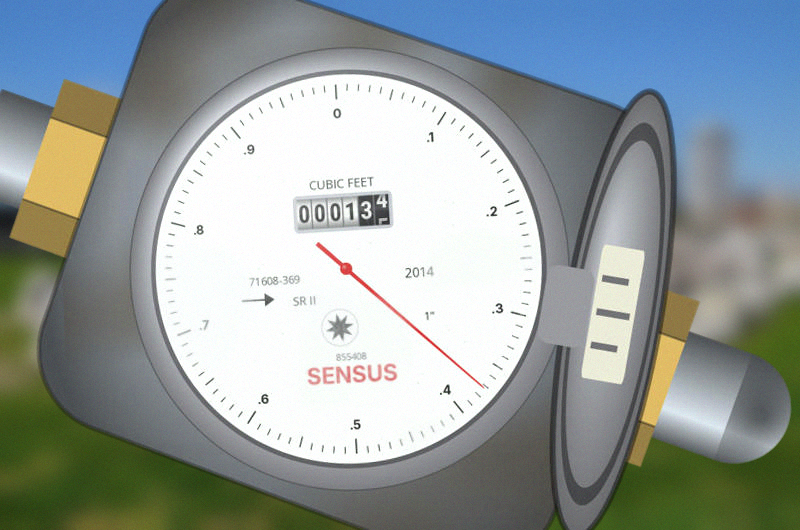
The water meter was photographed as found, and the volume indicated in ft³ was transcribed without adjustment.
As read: 134.37 ft³
